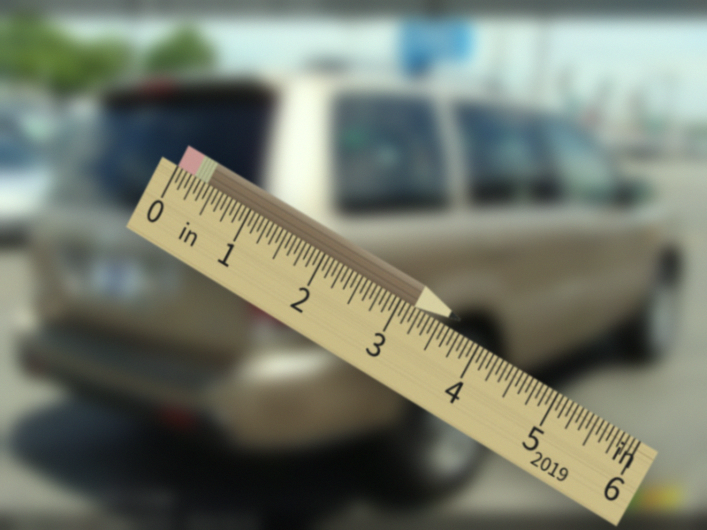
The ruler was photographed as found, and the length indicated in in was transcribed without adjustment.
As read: 3.6875 in
